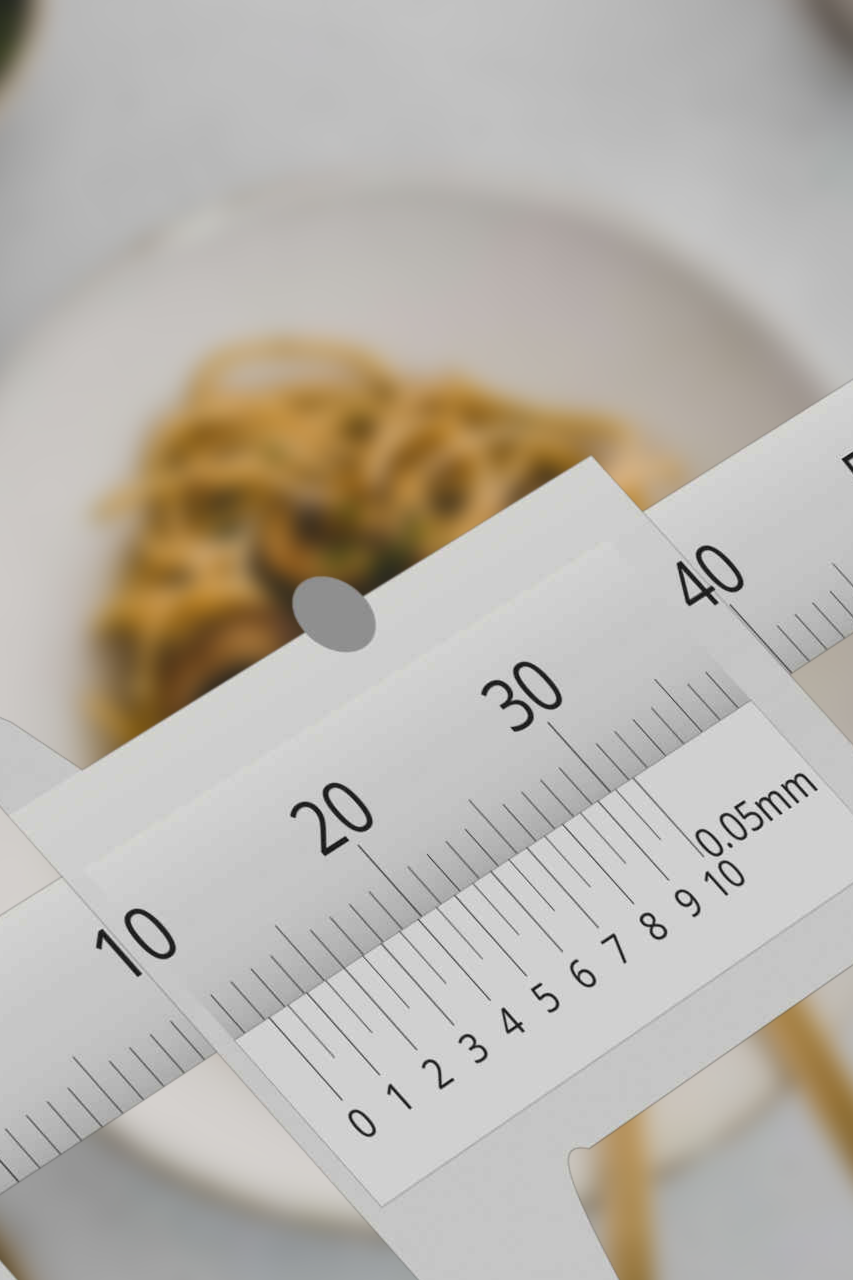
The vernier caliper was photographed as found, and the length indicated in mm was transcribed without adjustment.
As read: 12.2 mm
